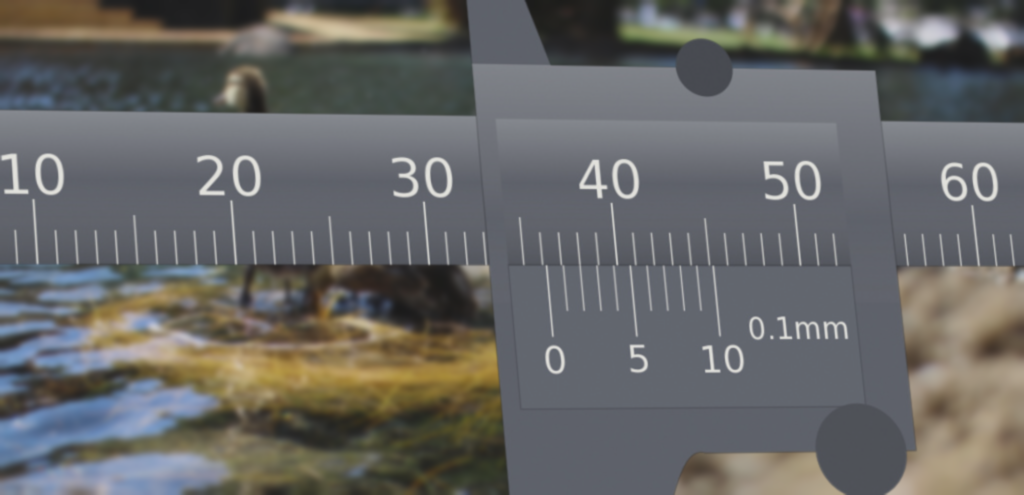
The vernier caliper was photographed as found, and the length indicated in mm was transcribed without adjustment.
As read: 36.2 mm
